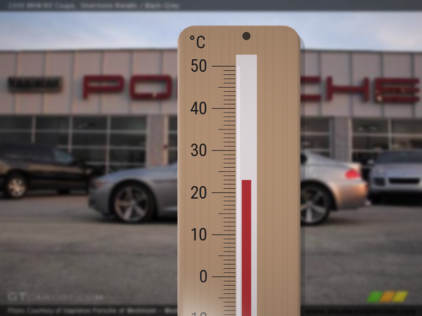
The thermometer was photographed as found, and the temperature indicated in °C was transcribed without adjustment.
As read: 23 °C
